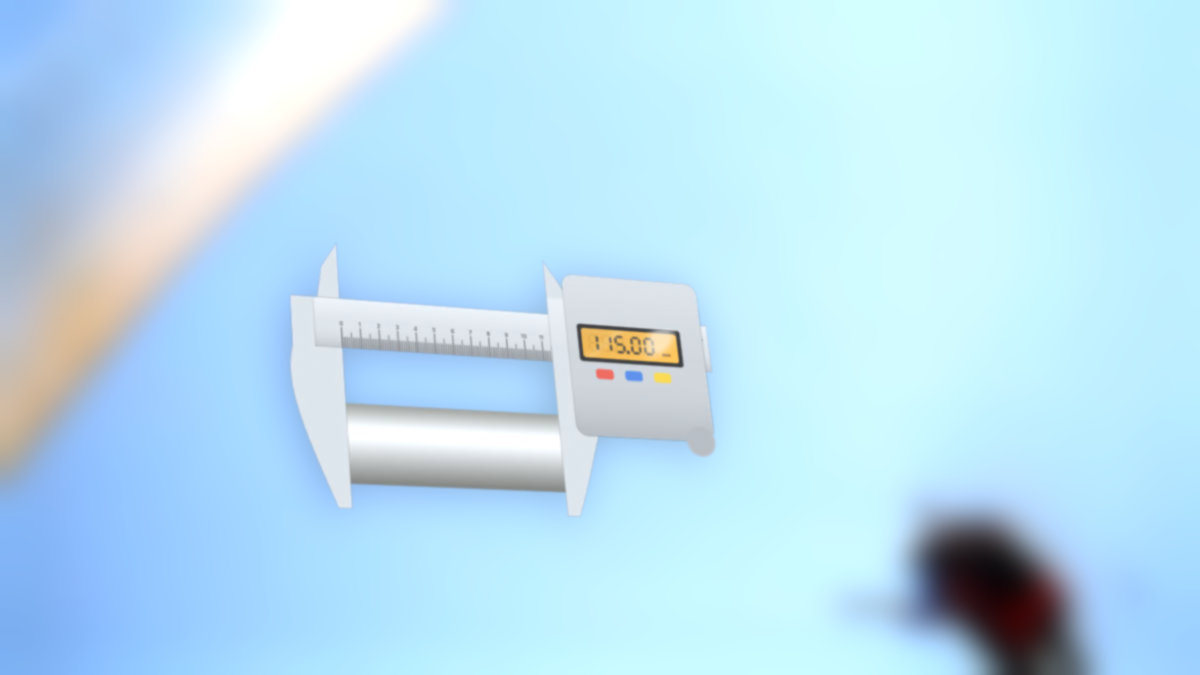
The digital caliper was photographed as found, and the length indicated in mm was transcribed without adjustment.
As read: 115.00 mm
